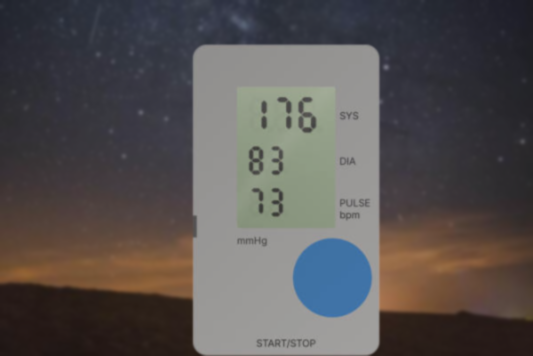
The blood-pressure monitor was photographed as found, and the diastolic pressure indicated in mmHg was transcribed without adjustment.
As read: 83 mmHg
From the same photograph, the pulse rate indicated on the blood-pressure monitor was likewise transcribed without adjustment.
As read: 73 bpm
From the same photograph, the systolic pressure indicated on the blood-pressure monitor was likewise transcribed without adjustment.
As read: 176 mmHg
